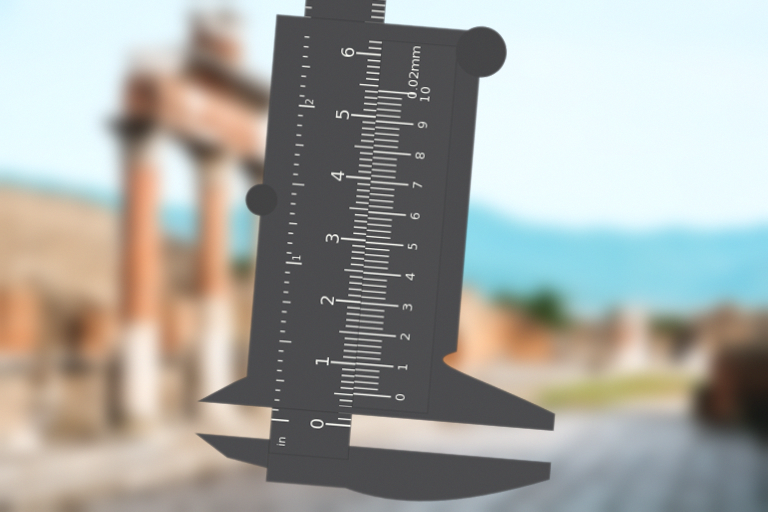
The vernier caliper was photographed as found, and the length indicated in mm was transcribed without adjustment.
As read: 5.2 mm
